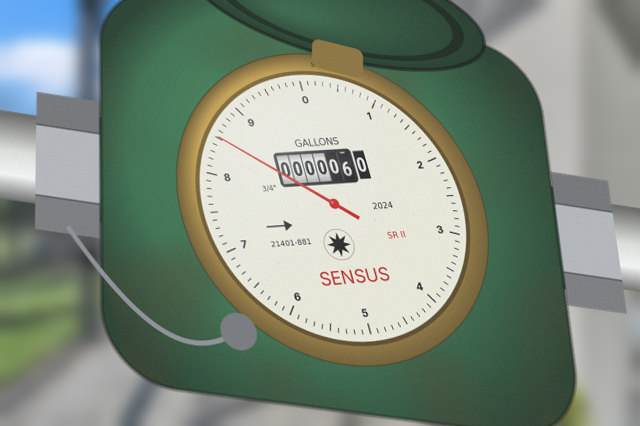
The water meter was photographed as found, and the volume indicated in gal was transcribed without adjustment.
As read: 58.5 gal
